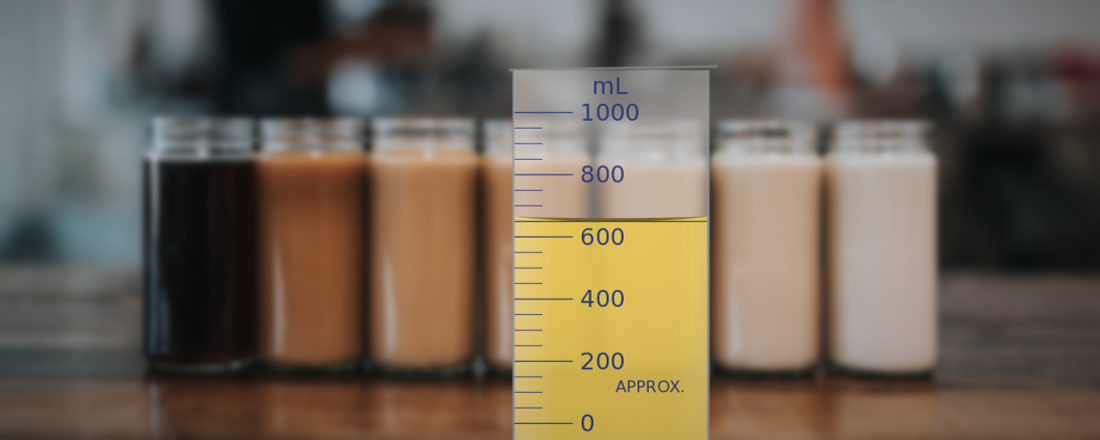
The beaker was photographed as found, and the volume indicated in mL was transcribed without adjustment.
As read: 650 mL
